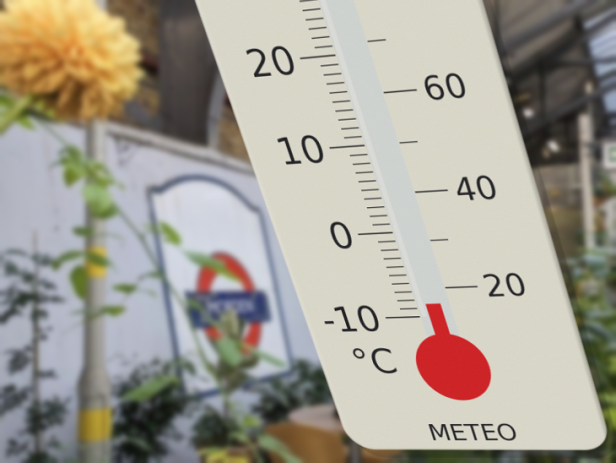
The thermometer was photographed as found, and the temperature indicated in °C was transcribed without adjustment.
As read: -8.5 °C
